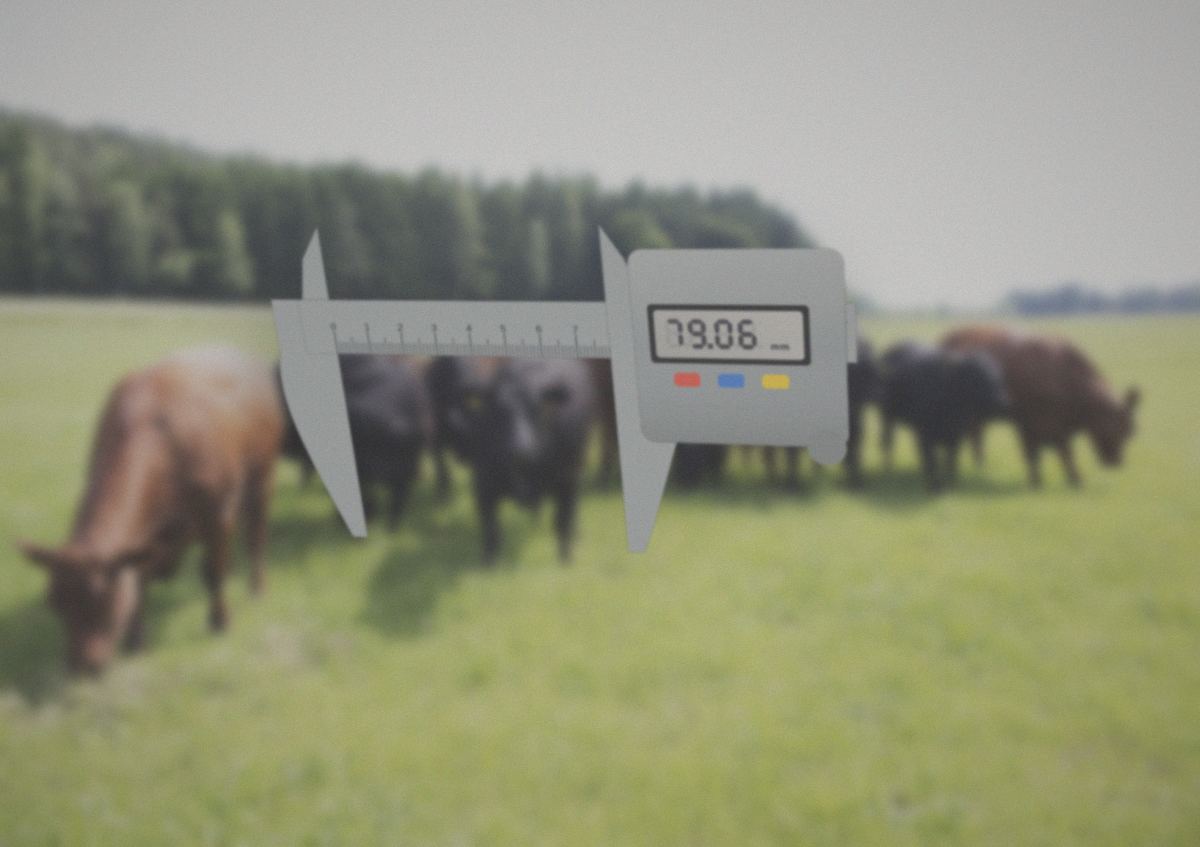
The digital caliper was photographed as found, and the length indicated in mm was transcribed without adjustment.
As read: 79.06 mm
